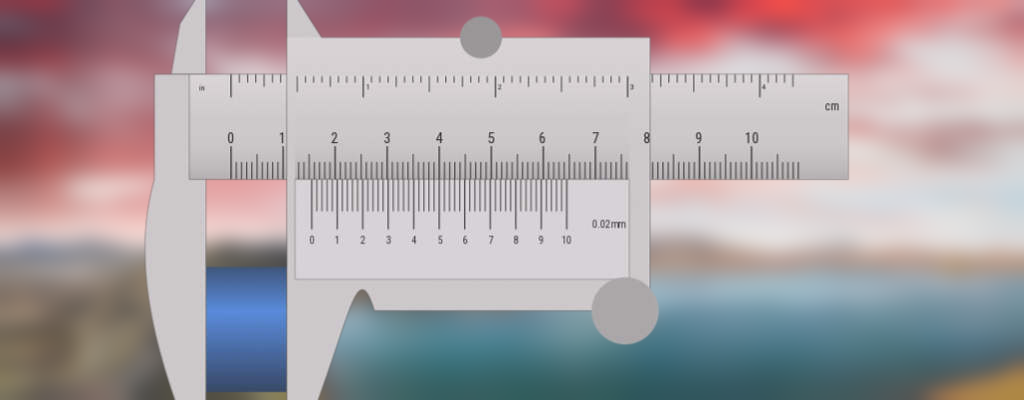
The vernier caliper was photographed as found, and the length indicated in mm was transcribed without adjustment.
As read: 15.5 mm
